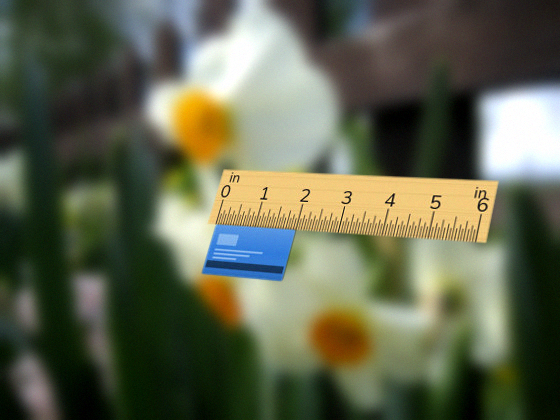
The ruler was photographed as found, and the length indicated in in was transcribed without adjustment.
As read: 2 in
